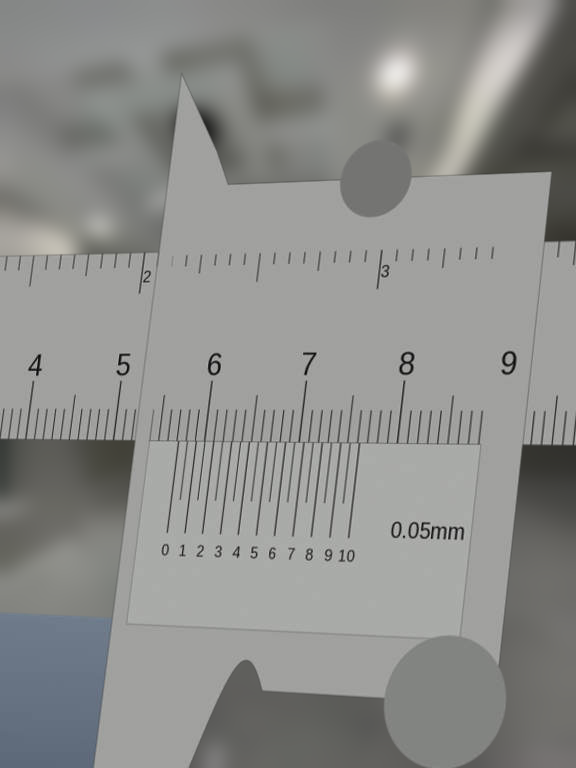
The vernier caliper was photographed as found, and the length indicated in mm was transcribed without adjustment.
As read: 57.2 mm
